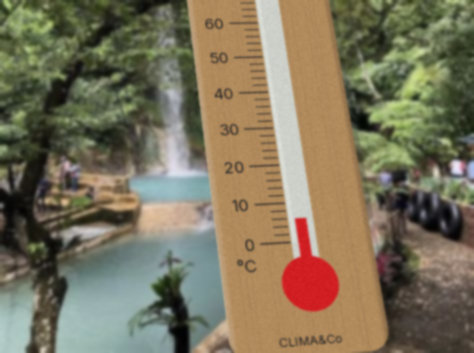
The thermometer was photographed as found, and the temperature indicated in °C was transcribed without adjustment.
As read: 6 °C
